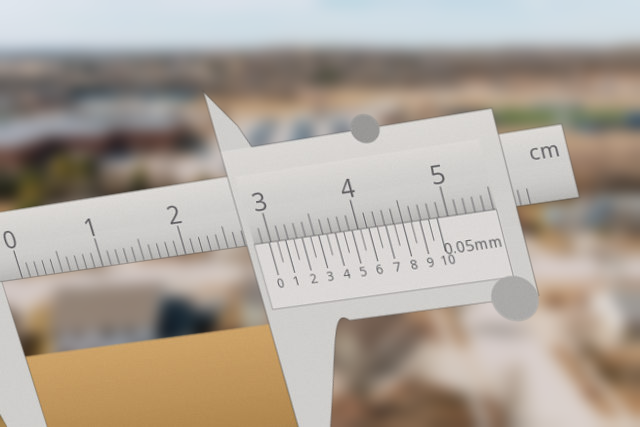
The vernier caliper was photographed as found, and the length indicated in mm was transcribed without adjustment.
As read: 29.8 mm
